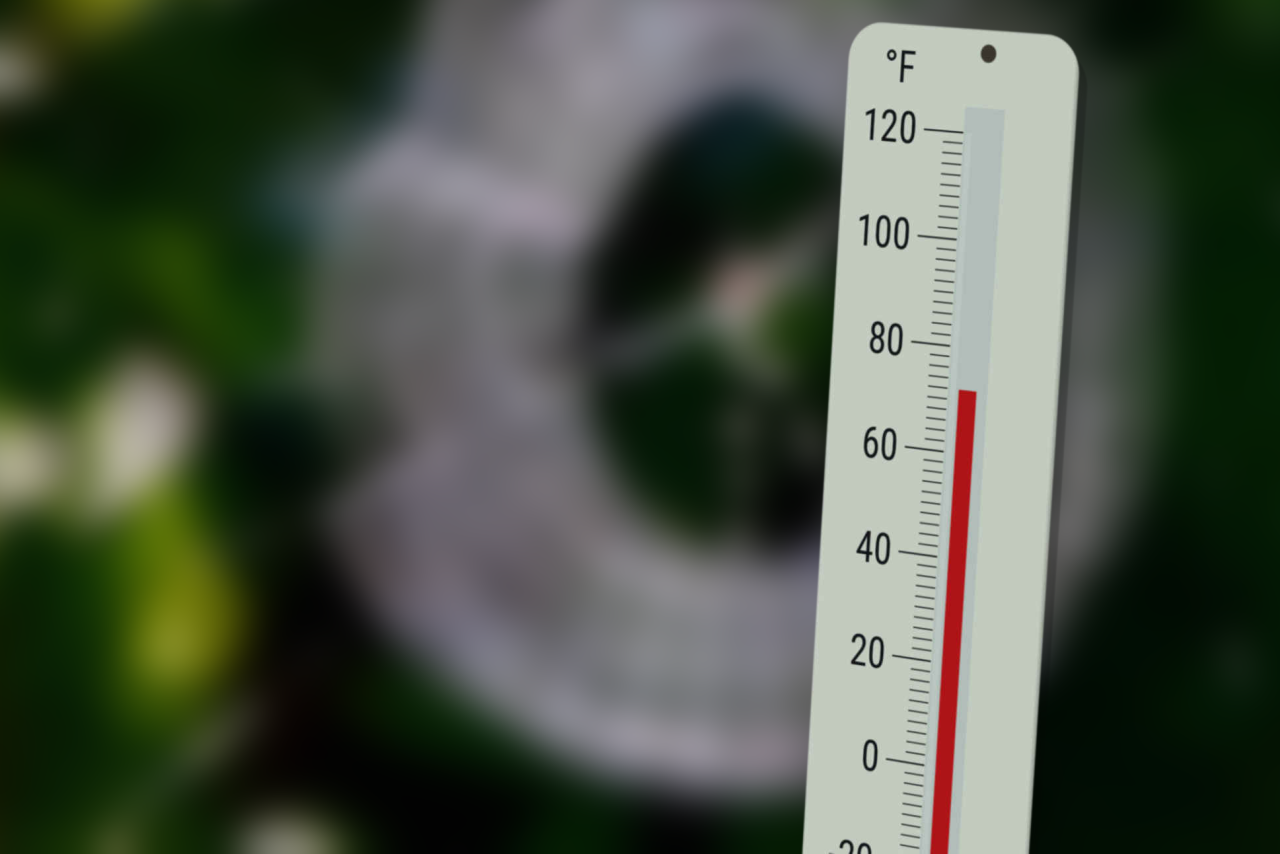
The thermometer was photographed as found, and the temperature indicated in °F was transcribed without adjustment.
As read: 72 °F
